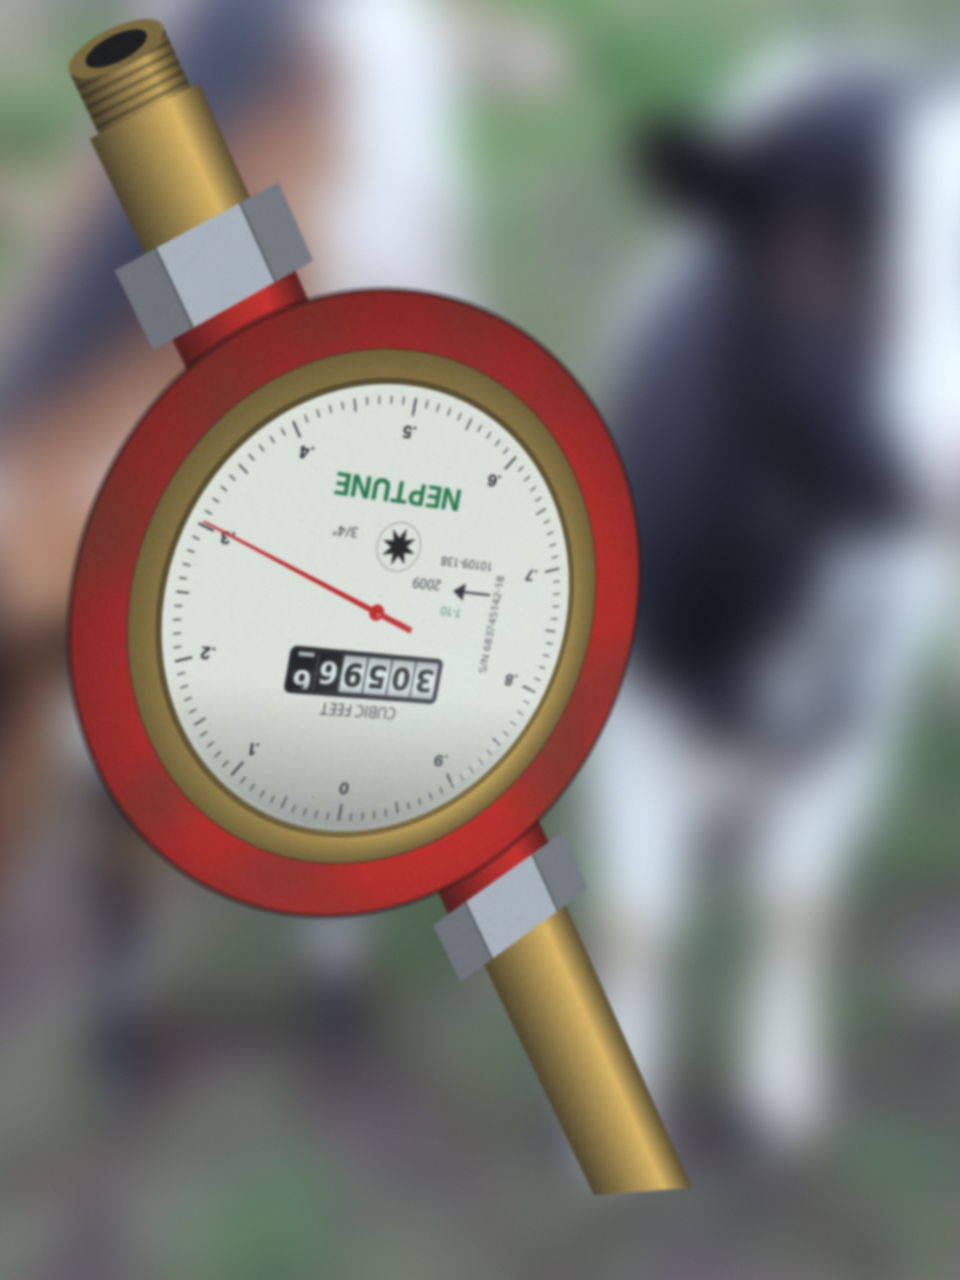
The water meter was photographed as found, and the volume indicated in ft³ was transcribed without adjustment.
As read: 305966.30 ft³
